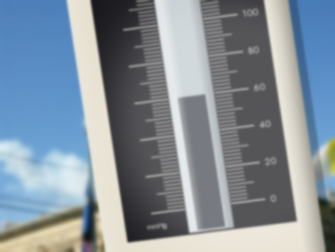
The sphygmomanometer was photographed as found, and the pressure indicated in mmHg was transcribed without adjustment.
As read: 60 mmHg
